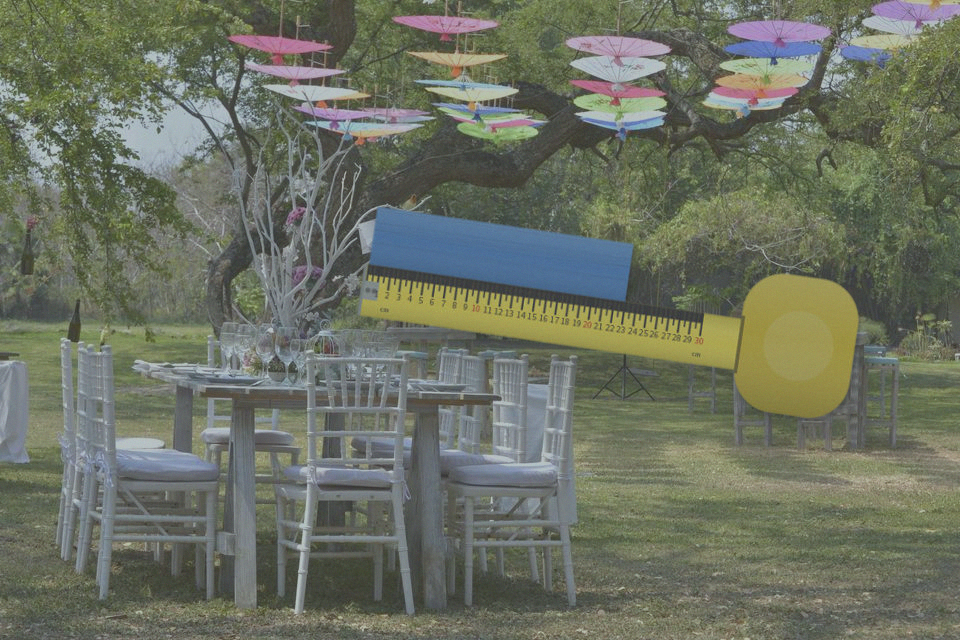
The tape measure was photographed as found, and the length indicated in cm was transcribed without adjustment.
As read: 23 cm
